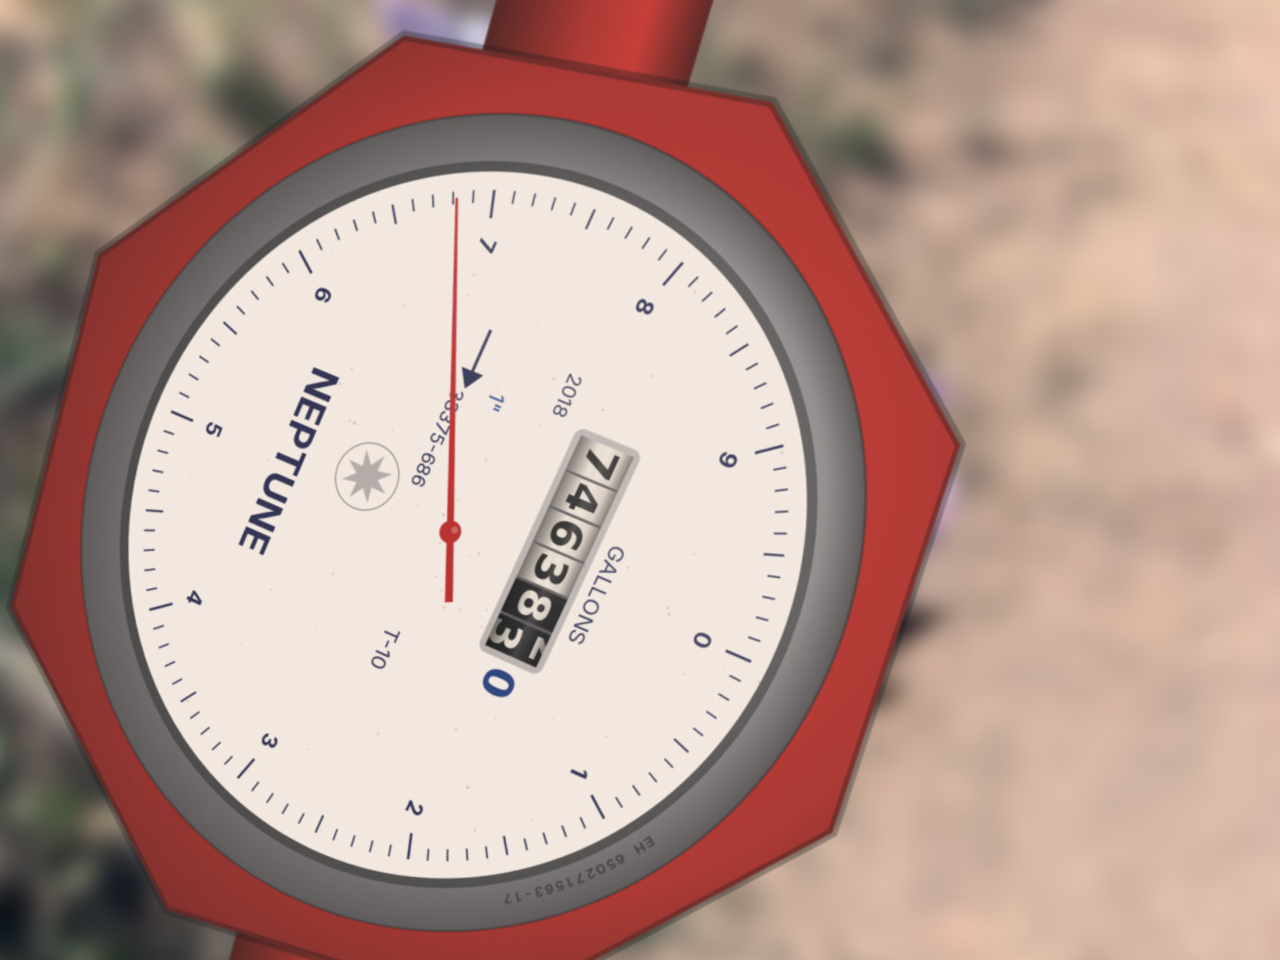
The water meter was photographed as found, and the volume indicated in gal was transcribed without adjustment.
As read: 7463826.8 gal
